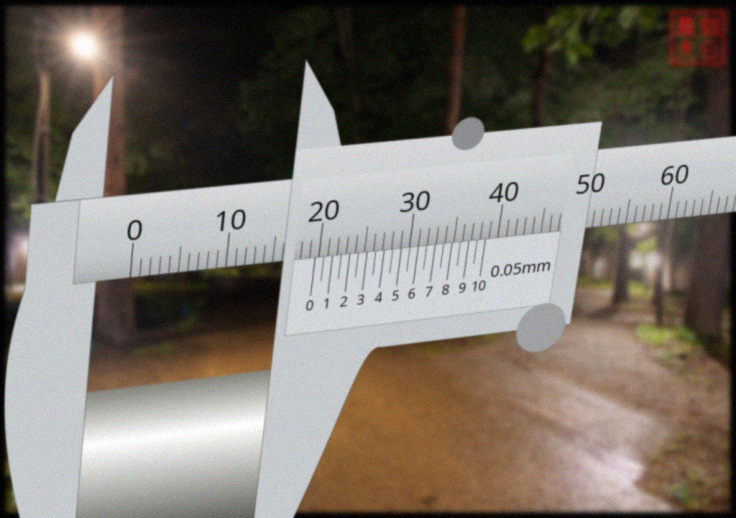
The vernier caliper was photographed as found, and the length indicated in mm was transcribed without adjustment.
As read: 19.6 mm
